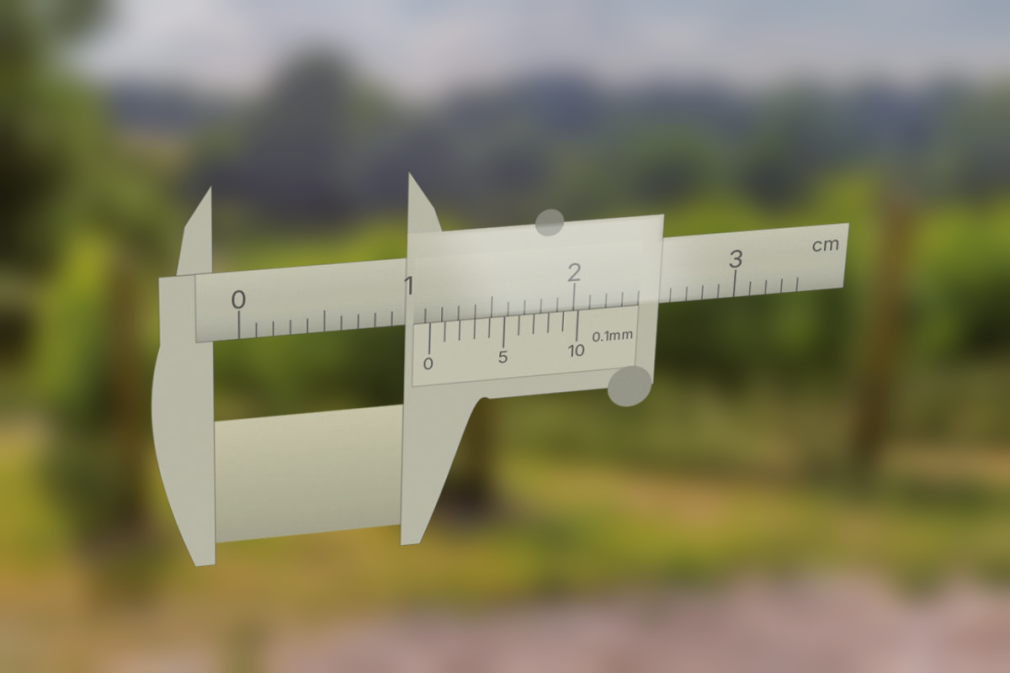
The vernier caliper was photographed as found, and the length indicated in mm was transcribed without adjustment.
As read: 11.3 mm
